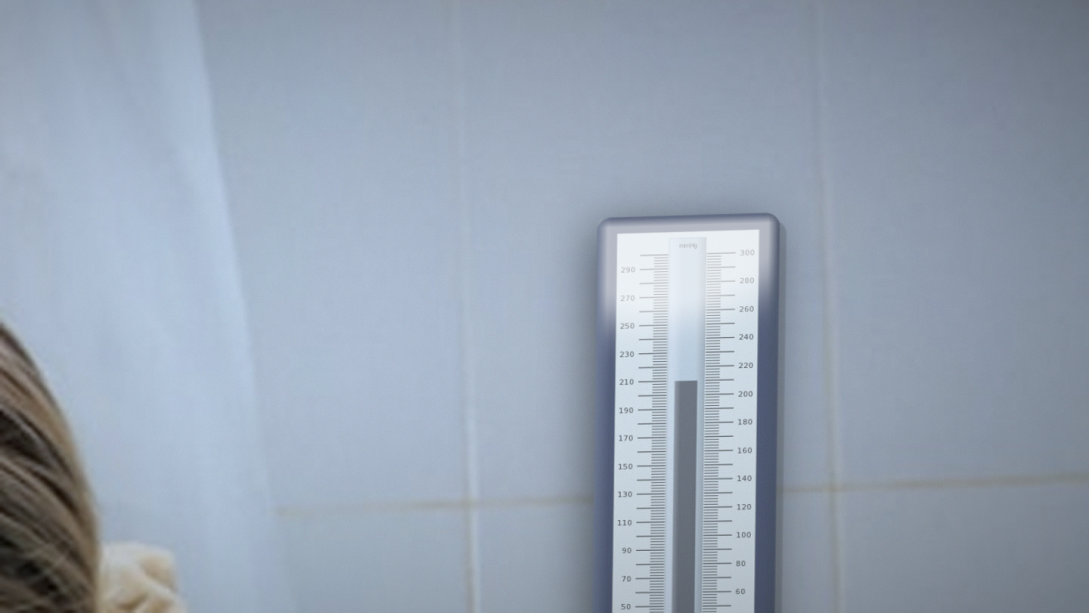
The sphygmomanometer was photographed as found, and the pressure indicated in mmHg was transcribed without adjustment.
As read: 210 mmHg
